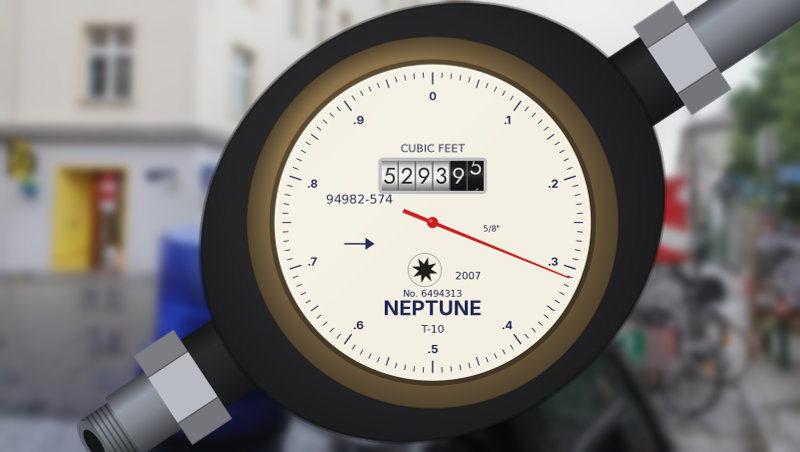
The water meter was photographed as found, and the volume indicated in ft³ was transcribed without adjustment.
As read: 529395.31 ft³
